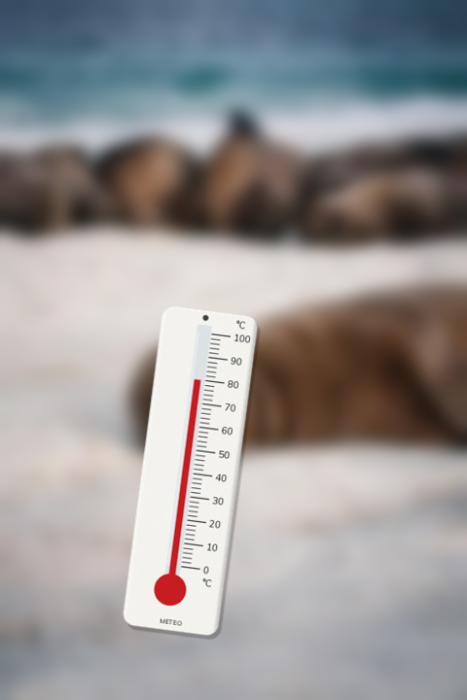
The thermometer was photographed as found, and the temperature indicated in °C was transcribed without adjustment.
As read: 80 °C
